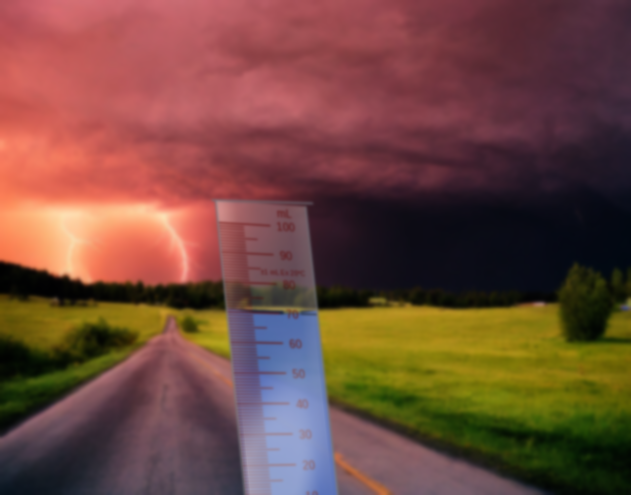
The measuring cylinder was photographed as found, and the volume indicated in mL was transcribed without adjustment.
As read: 70 mL
